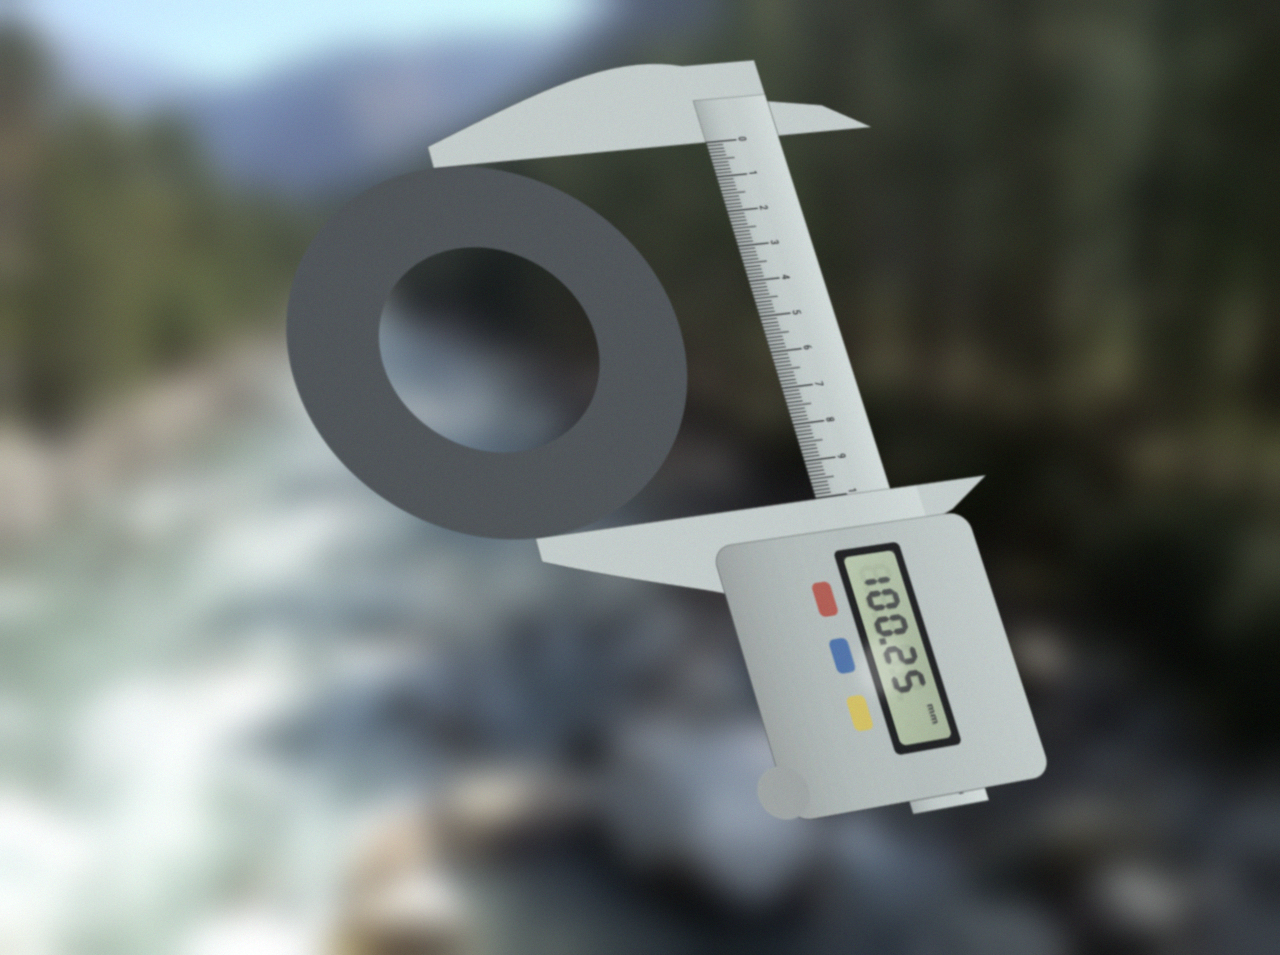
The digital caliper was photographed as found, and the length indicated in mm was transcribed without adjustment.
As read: 100.25 mm
